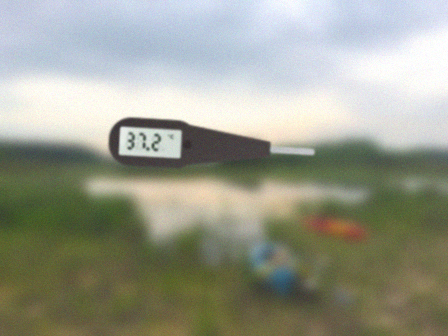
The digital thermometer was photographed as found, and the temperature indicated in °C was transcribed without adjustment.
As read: 37.2 °C
